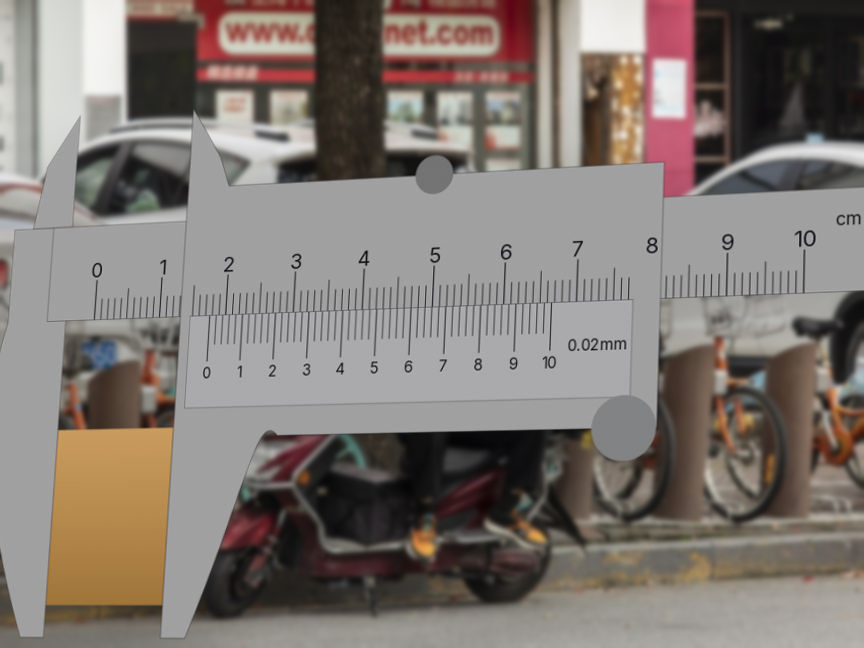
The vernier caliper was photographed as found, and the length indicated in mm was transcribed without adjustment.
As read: 17.6 mm
